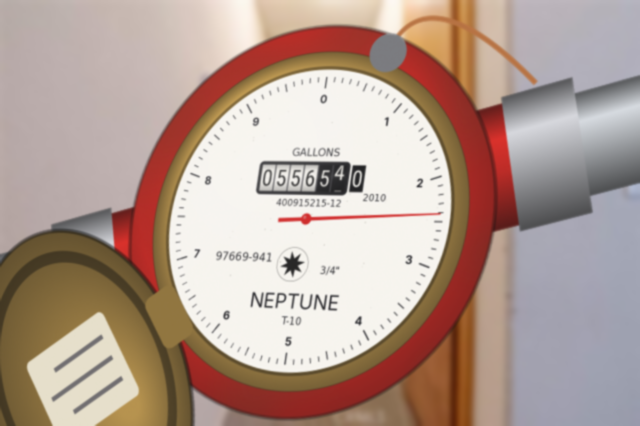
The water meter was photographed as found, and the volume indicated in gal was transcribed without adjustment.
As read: 556542.4 gal
